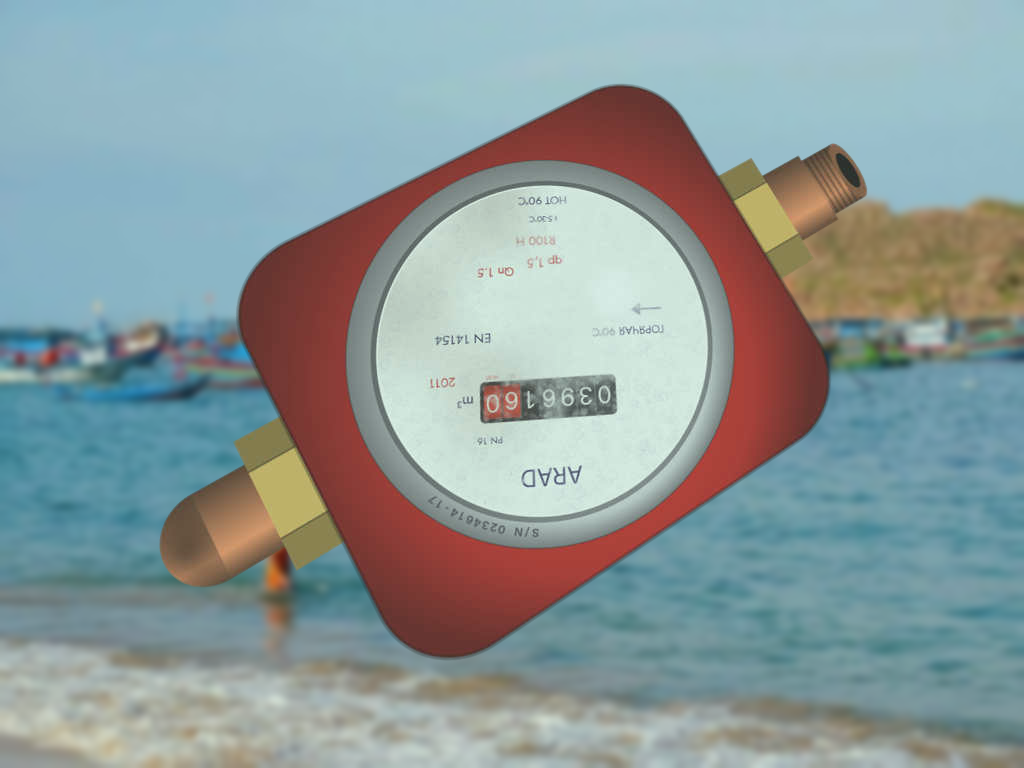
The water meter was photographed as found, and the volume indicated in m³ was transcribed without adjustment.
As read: 3961.60 m³
